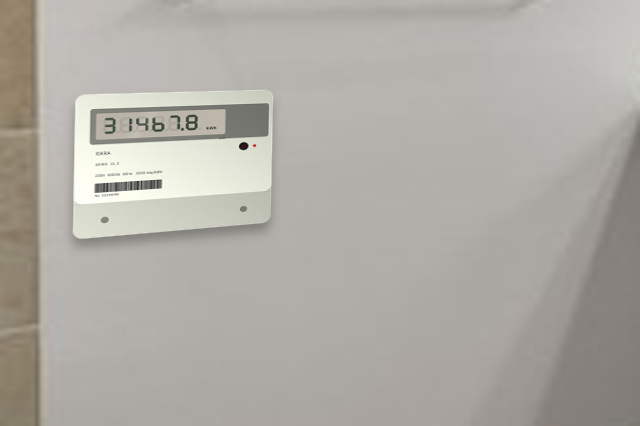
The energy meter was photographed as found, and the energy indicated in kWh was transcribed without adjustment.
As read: 31467.8 kWh
